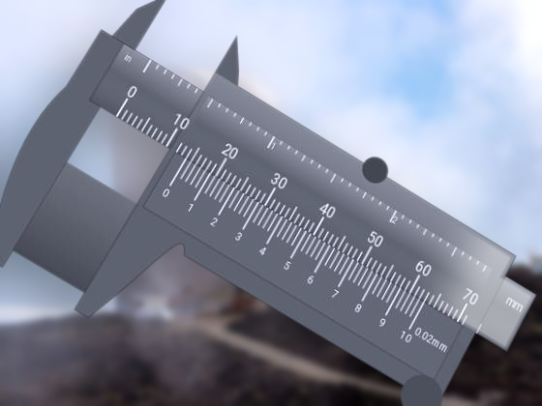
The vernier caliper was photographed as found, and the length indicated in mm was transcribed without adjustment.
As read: 14.0 mm
